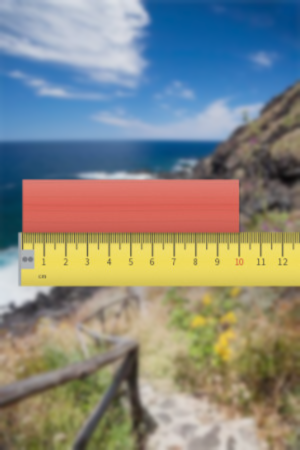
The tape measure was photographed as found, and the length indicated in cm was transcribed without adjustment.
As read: 10 cm
